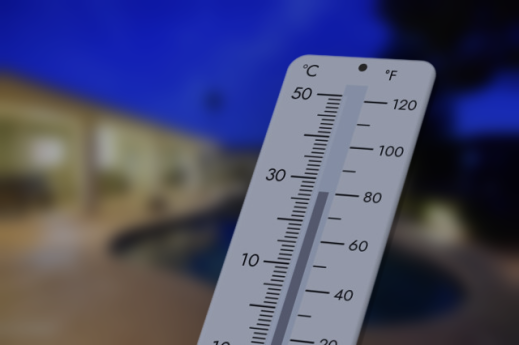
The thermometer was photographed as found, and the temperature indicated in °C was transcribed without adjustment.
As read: 27 °C
